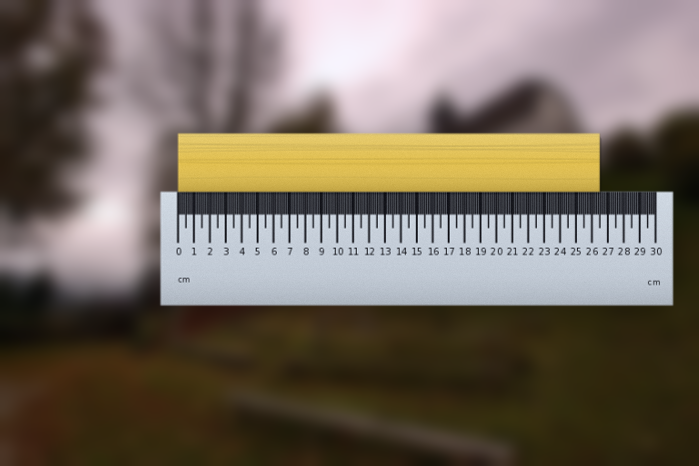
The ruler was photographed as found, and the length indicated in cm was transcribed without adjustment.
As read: 26.5 cm
